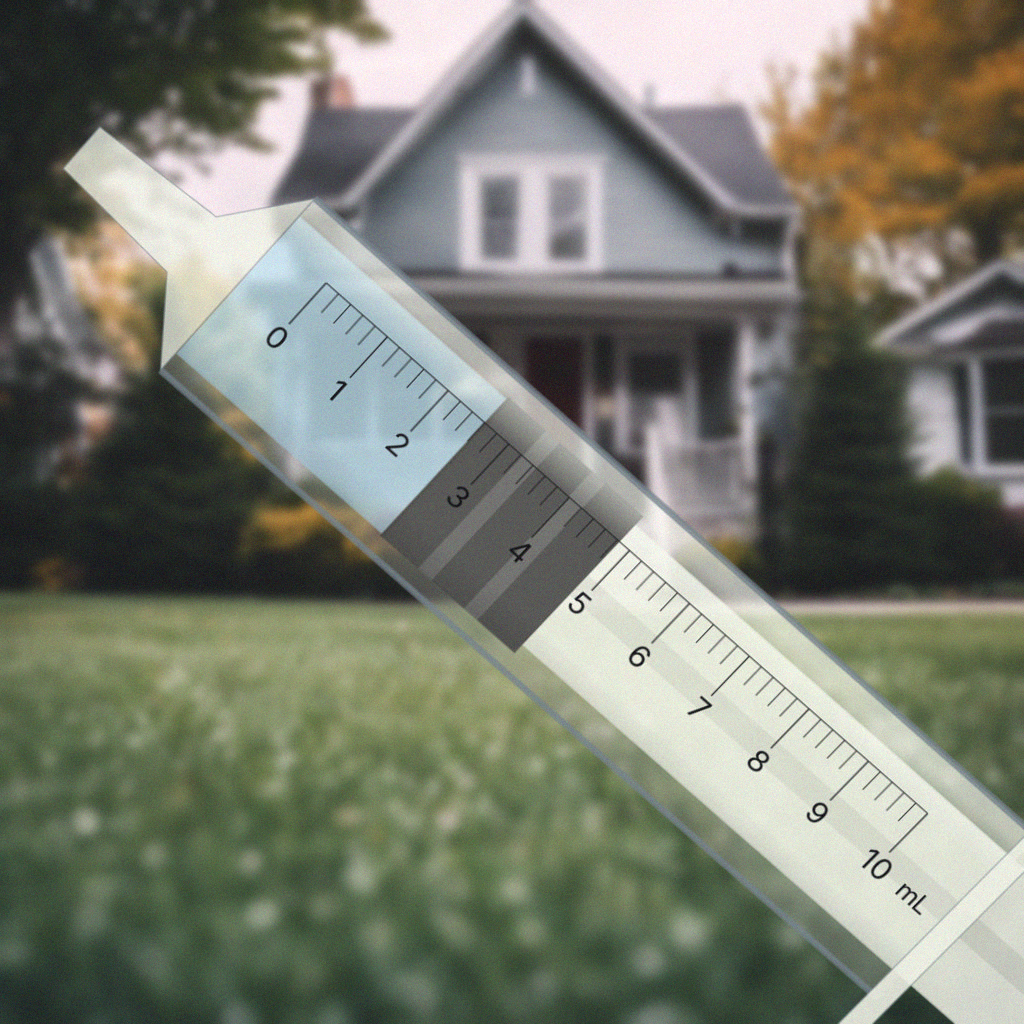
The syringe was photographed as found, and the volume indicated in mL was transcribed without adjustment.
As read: 2.6 mL
